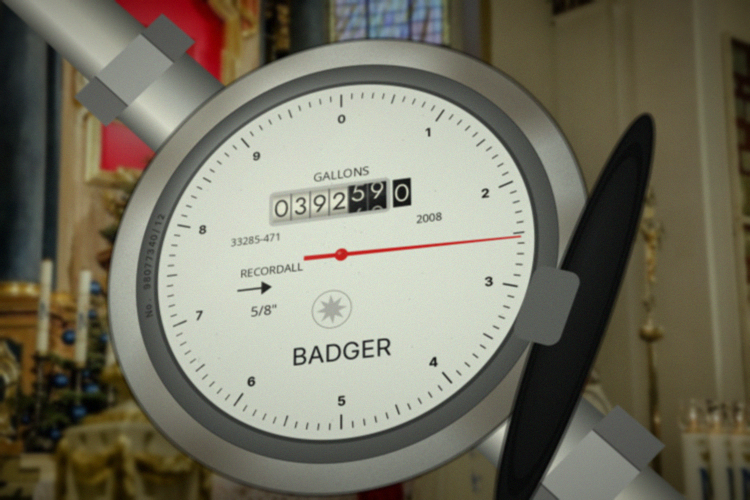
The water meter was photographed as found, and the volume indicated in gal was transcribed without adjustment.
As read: 392592.5 gal
